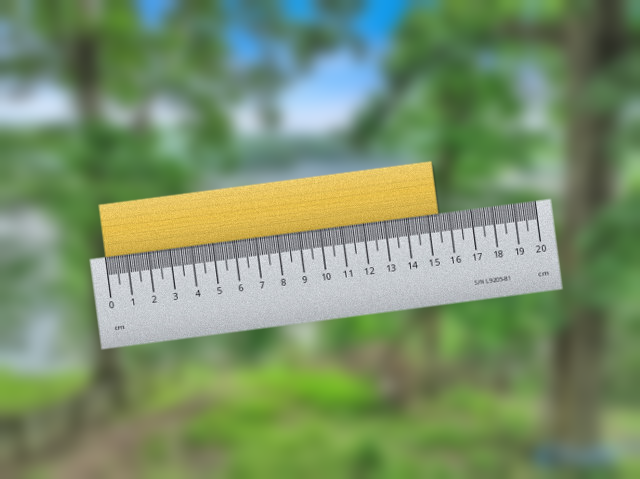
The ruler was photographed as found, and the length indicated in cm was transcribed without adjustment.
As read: 15.5 cm
